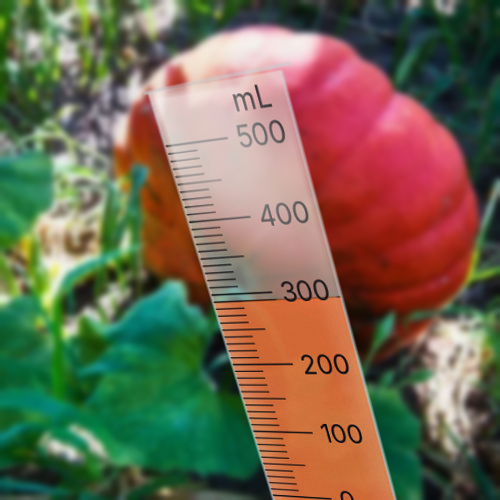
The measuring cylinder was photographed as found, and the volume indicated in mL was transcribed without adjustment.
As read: 290 mL
